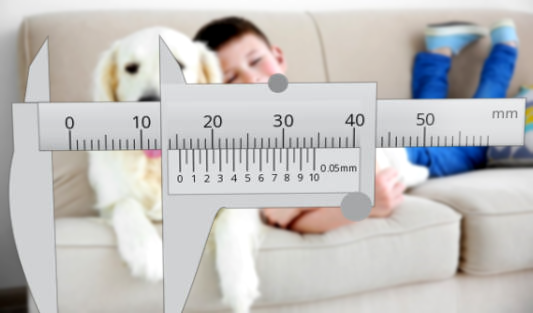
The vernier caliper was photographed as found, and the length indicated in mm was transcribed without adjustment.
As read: 15.4 mm
